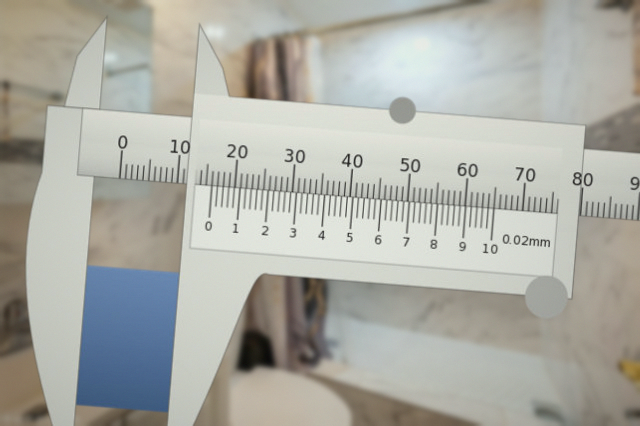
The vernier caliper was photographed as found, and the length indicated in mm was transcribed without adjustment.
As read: 16.0 mm
